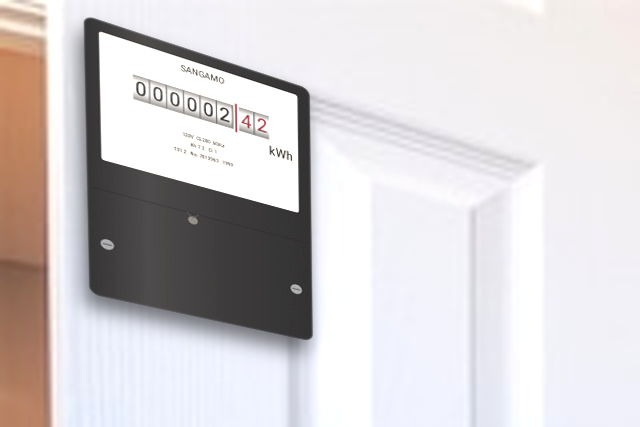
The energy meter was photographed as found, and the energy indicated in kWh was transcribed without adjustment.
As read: 2.42 kWh
